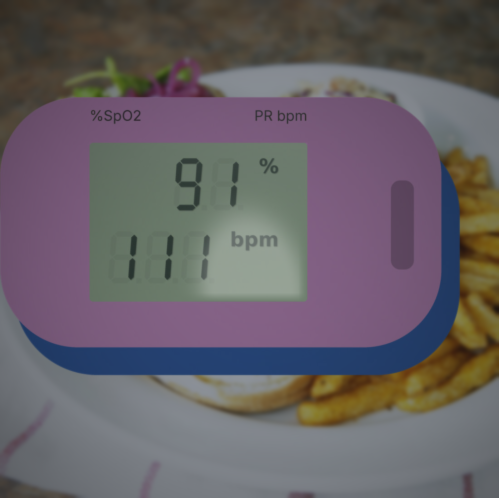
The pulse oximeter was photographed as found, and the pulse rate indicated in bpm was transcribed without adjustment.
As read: 111 bpm
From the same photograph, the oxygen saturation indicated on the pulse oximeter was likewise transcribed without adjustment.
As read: 91 %
